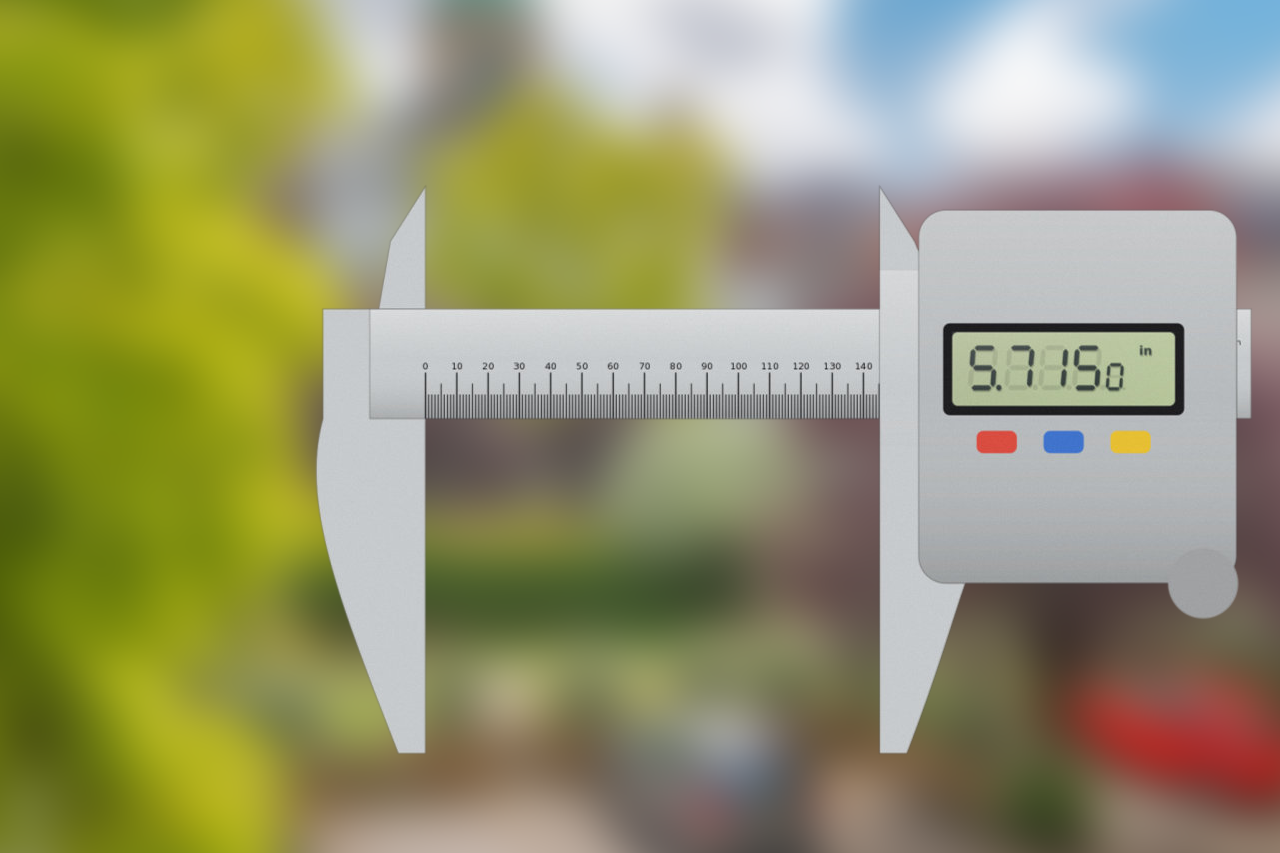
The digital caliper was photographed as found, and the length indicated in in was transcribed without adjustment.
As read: 5.7150 in
